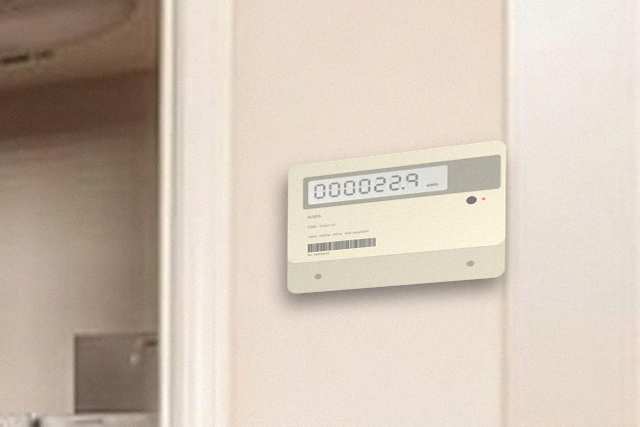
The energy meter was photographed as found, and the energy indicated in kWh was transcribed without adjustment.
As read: 22.9 kWh
